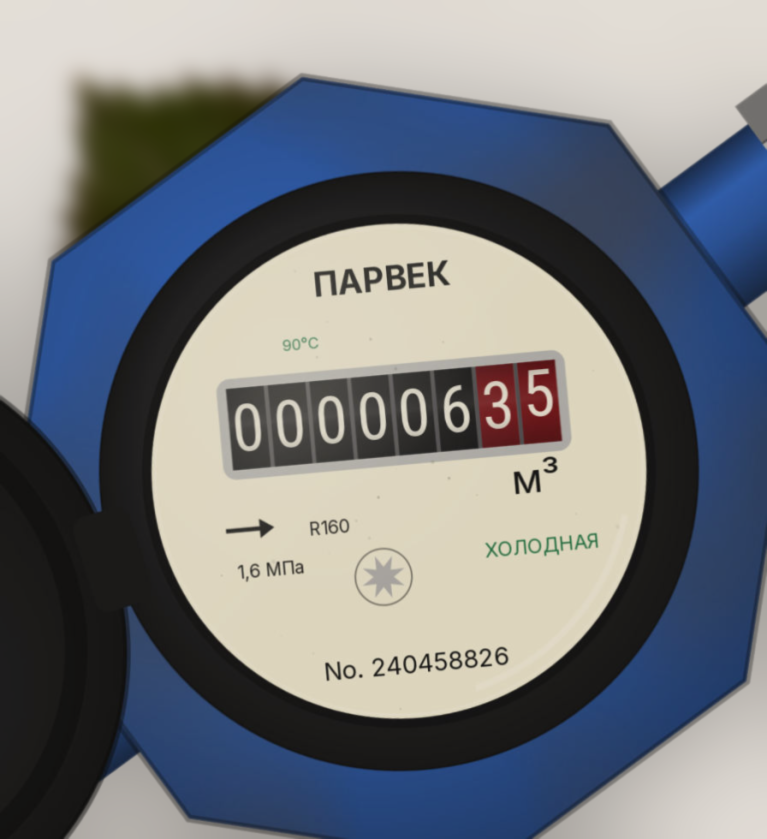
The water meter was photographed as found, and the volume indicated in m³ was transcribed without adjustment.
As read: 6.35 m³
